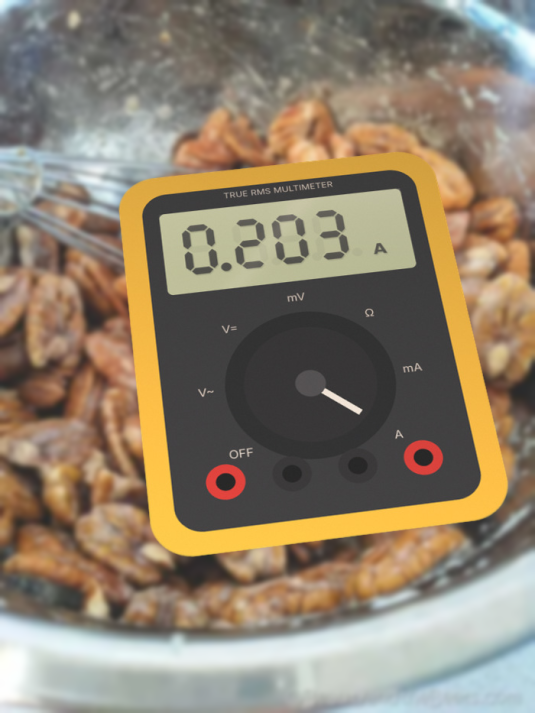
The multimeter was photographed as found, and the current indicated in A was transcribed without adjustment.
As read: 0.203 A
